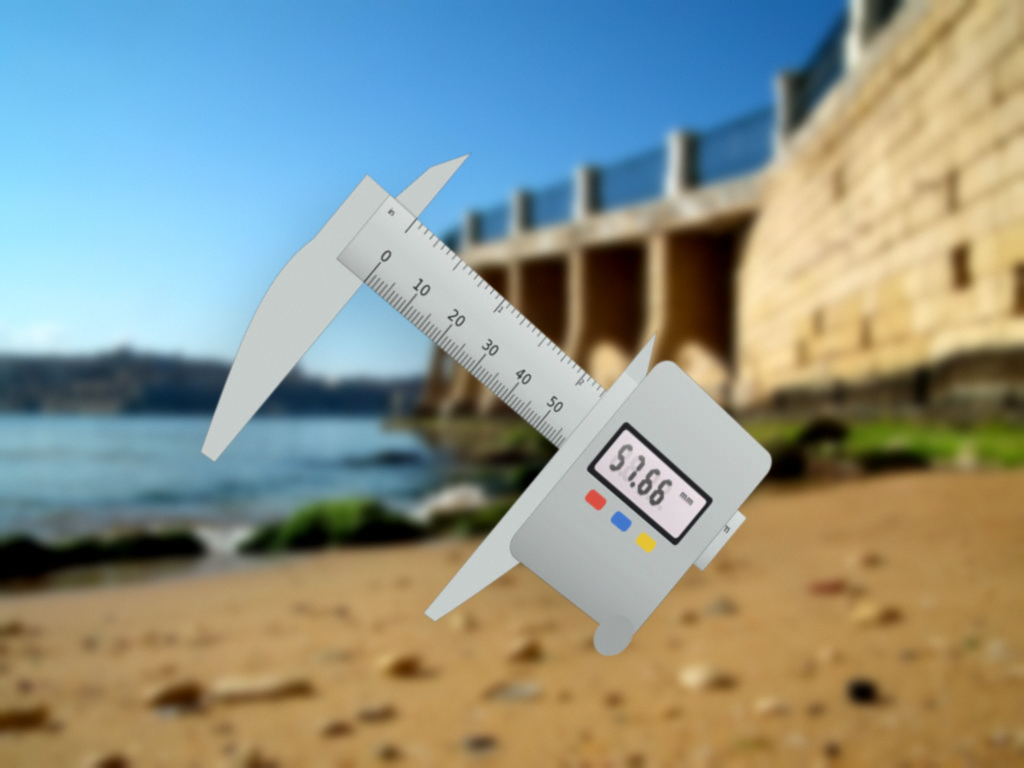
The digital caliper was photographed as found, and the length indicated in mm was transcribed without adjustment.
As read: 57.66 mm
